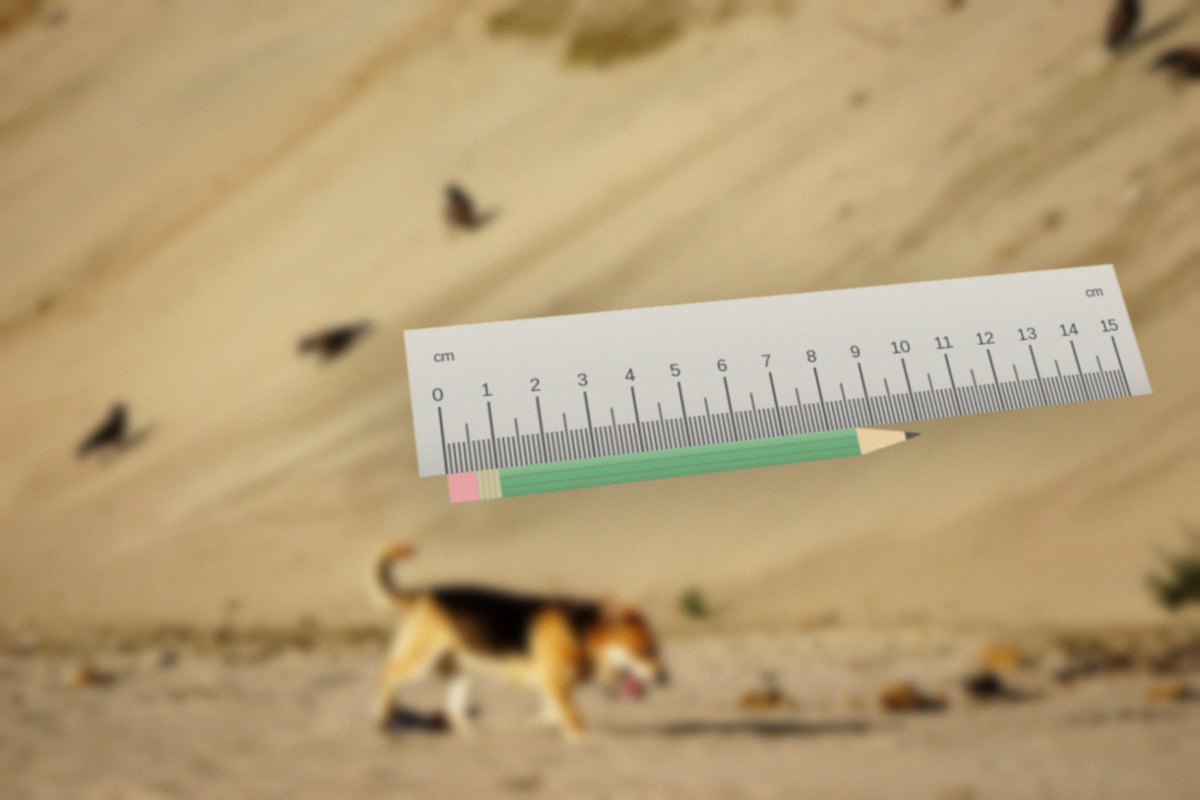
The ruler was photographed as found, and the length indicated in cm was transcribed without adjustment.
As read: 10 cm
